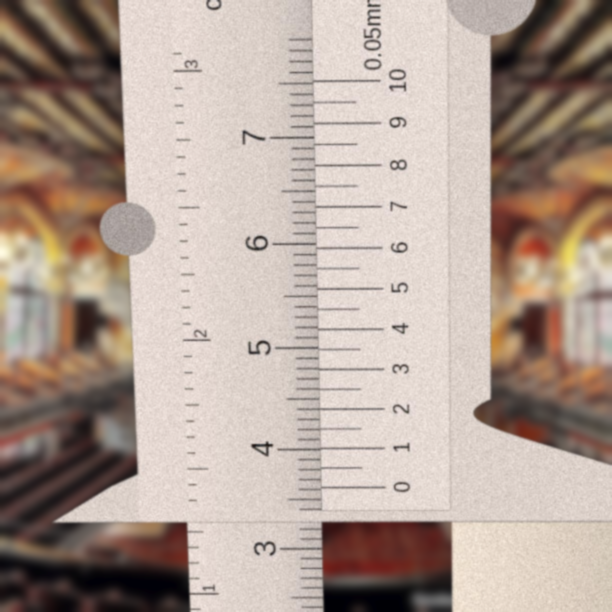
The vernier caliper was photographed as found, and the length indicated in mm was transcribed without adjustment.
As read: 36.2 mm
